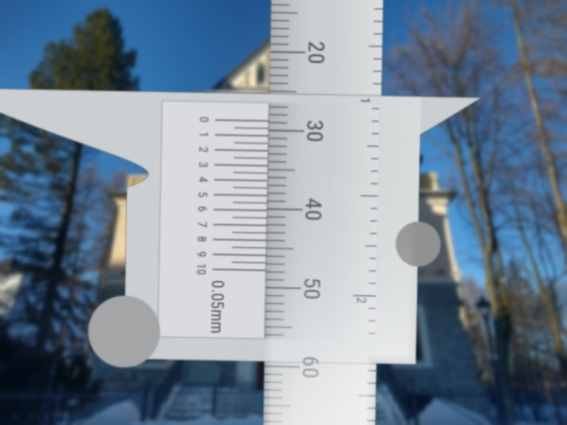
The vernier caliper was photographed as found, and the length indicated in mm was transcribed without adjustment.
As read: 28.8 mm
